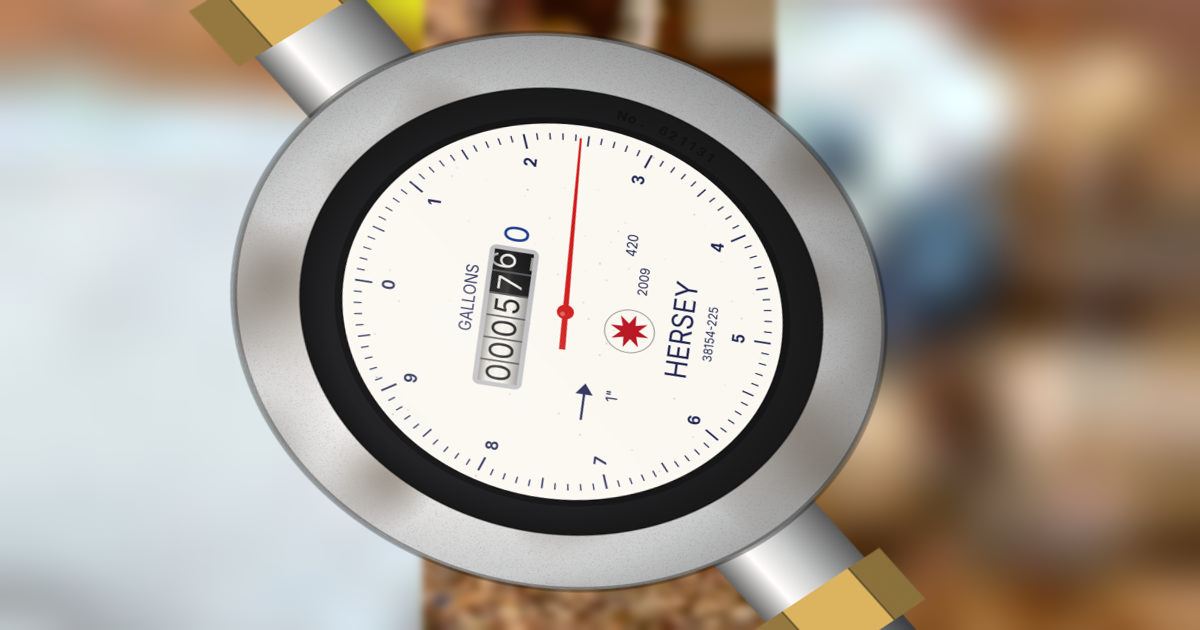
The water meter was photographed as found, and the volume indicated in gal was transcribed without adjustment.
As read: 5762.4 gal
